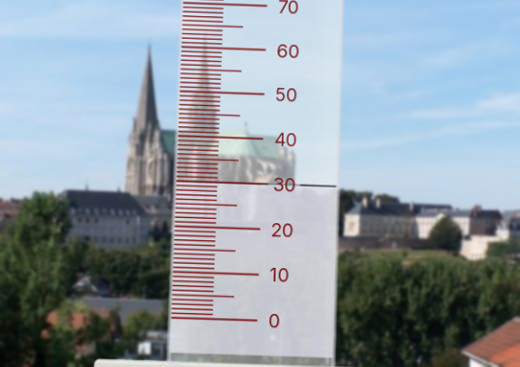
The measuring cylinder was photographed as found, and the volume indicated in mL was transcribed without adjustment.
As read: 30 mL
